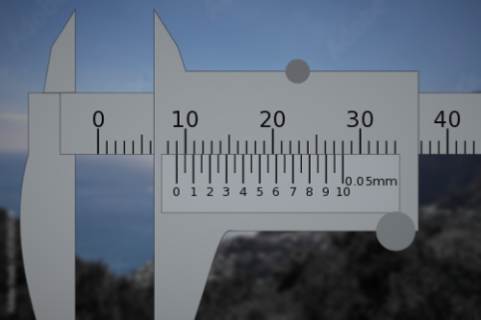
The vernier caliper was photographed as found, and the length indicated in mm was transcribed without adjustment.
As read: 9.0 mm
